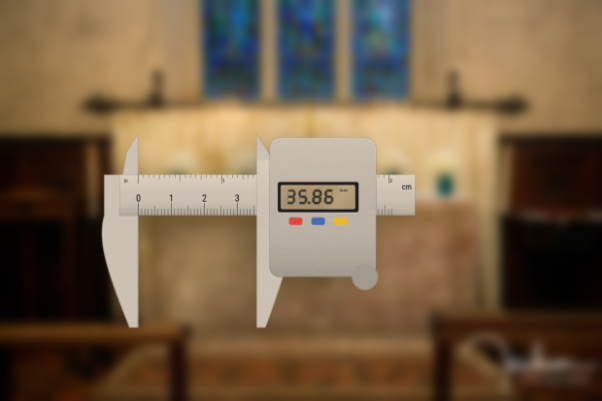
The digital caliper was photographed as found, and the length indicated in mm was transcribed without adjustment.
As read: 35.86 mm
